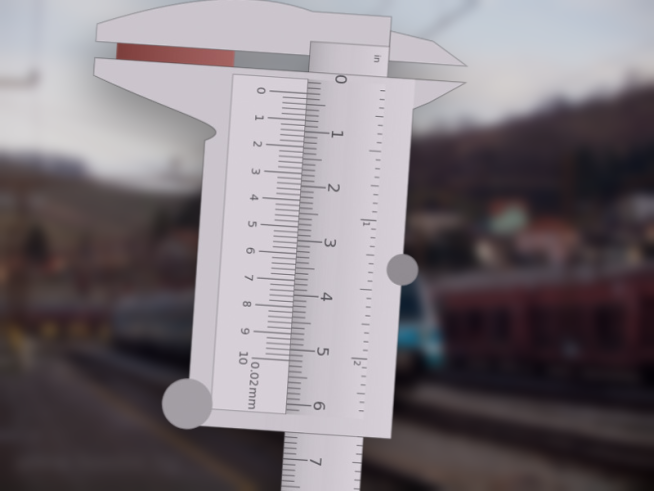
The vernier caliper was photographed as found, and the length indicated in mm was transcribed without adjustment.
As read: 3.0 mm
